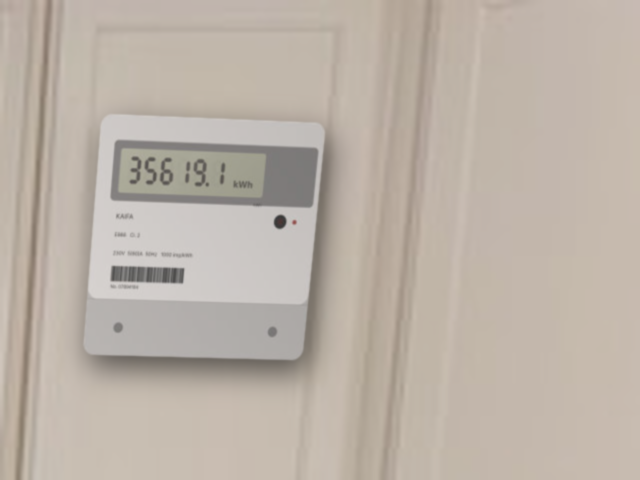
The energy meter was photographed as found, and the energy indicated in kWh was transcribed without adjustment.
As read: 35619.1 kWh
